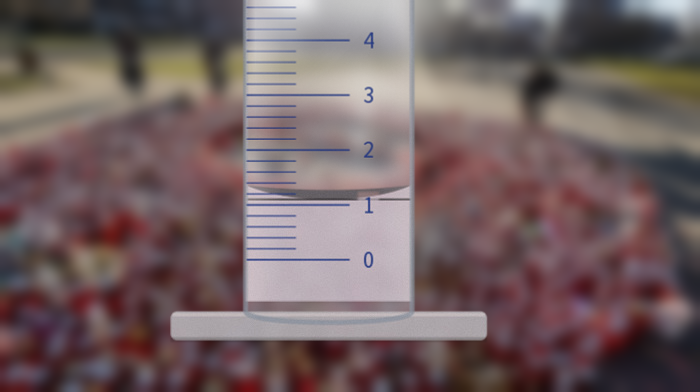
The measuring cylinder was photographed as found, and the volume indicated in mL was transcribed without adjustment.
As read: 1.1 mL
